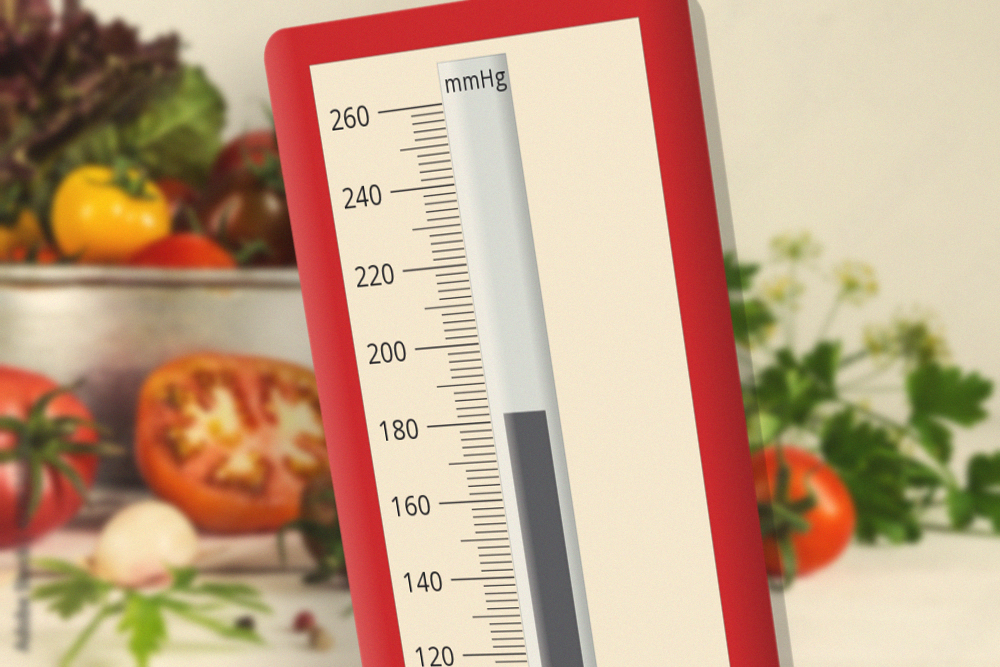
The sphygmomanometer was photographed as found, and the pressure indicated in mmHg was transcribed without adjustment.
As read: 182 mmHg
